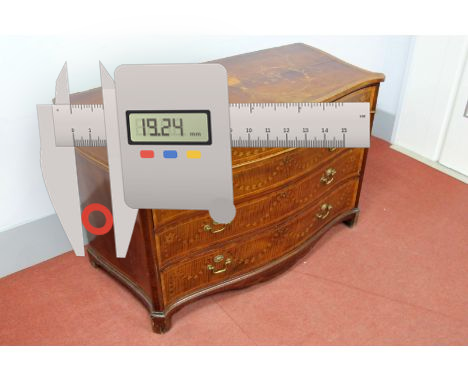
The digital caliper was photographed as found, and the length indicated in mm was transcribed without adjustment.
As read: 19.24 mm
